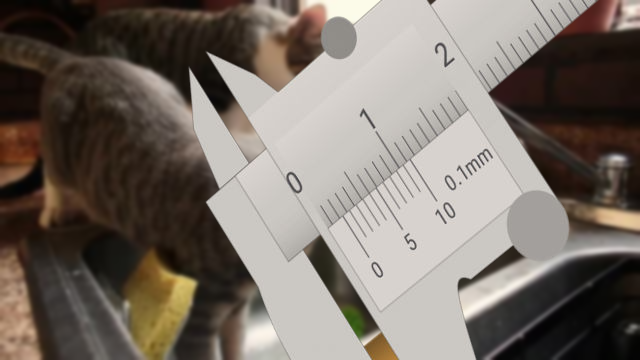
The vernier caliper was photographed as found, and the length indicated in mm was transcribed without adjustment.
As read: 2.4 mm
